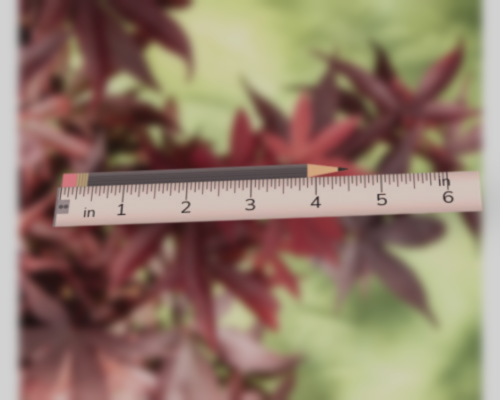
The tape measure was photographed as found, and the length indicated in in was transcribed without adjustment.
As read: 4.5 in
